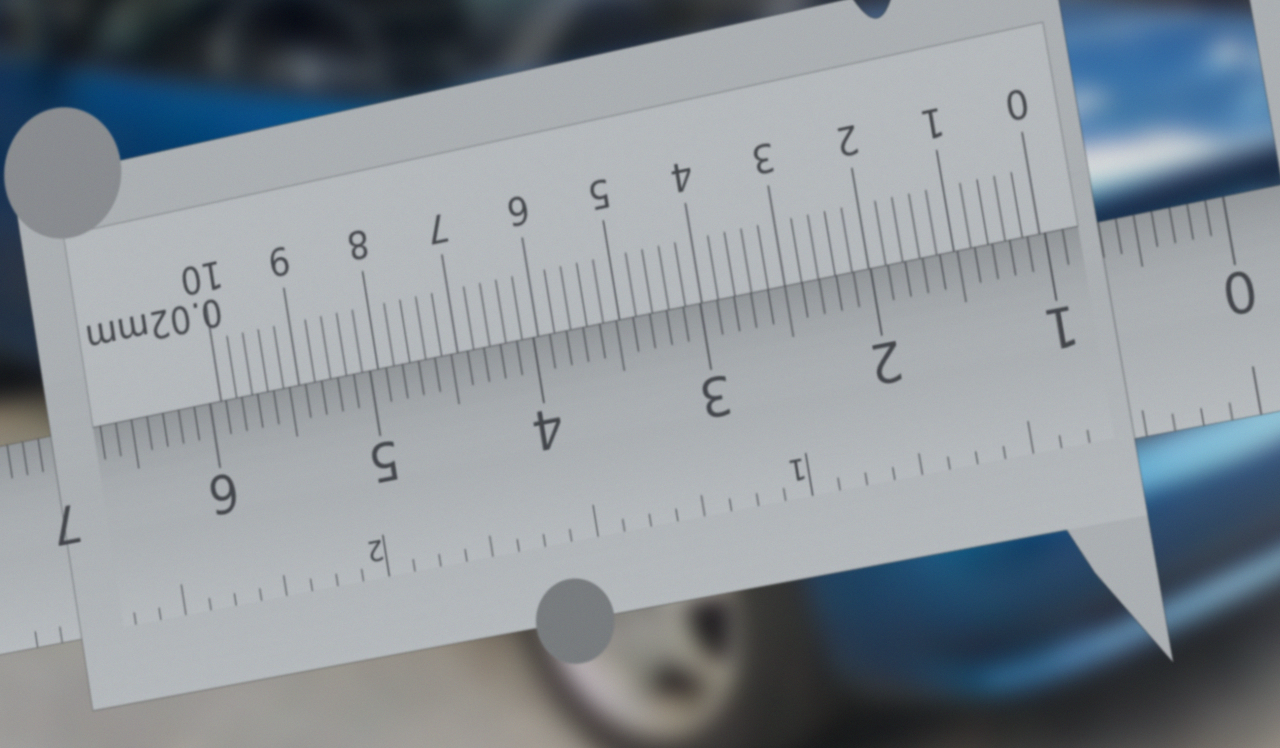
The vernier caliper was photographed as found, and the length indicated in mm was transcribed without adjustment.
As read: 10.3 mm
